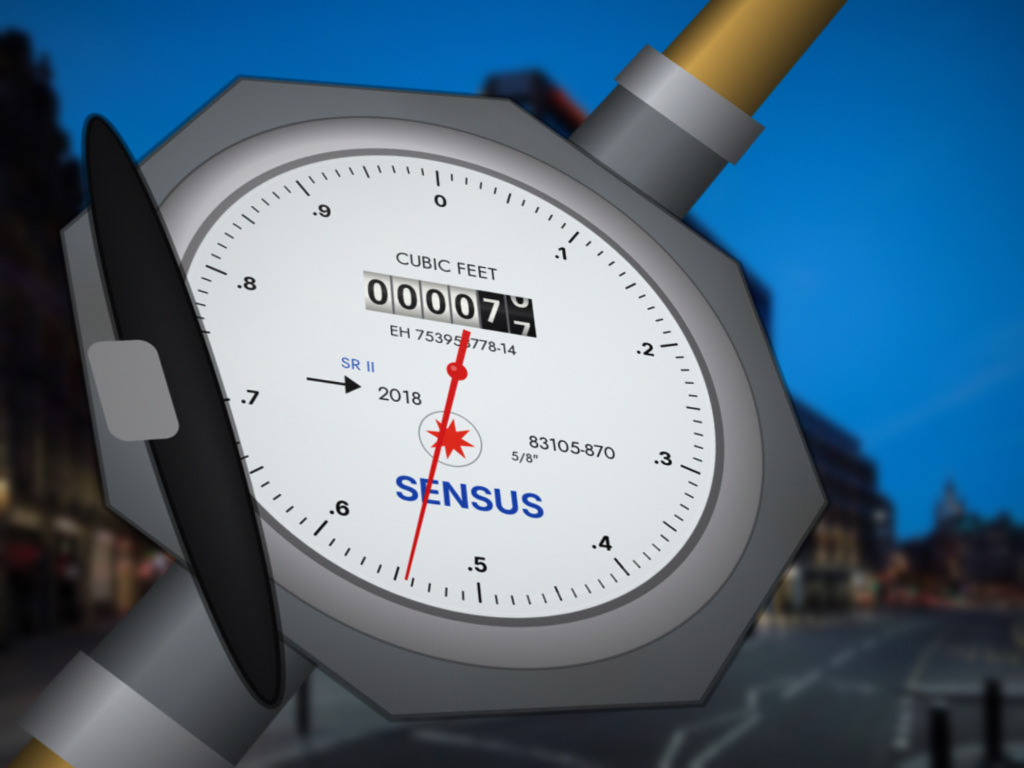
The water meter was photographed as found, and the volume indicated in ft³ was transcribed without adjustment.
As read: 76.54 ft³
